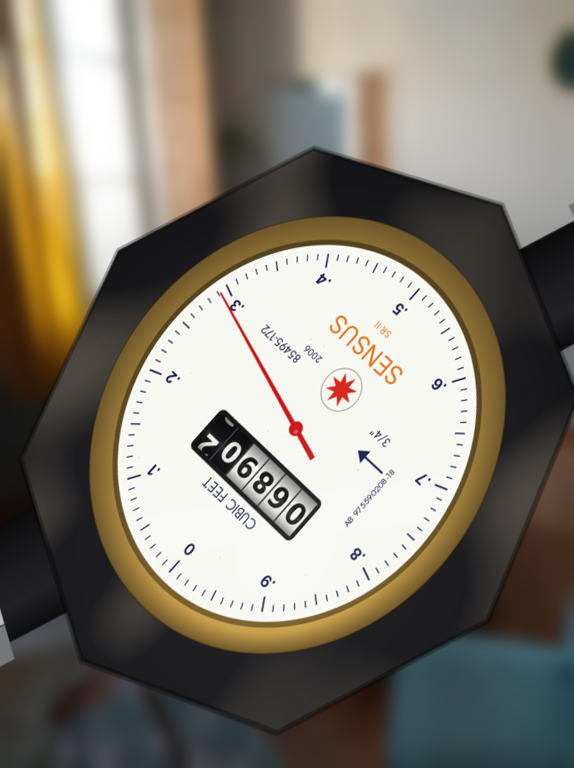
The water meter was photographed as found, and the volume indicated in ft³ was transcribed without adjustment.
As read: 68902.29 ft³
